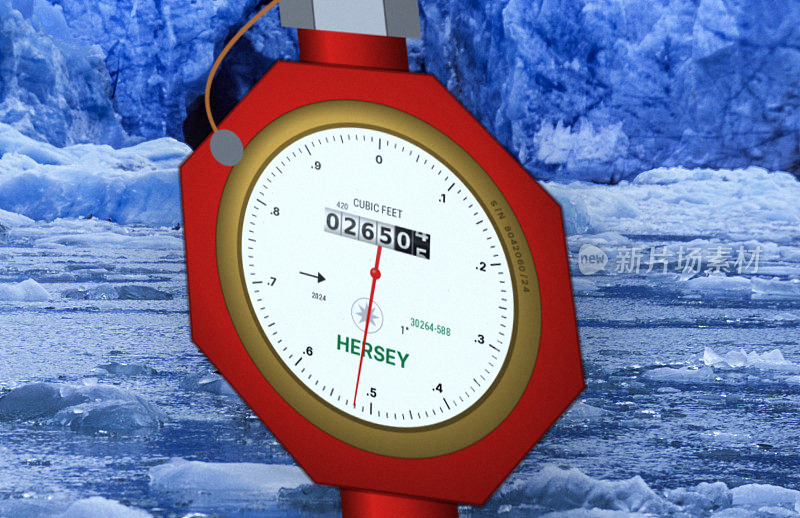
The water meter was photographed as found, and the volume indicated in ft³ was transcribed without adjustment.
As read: 26504.52 ft³
